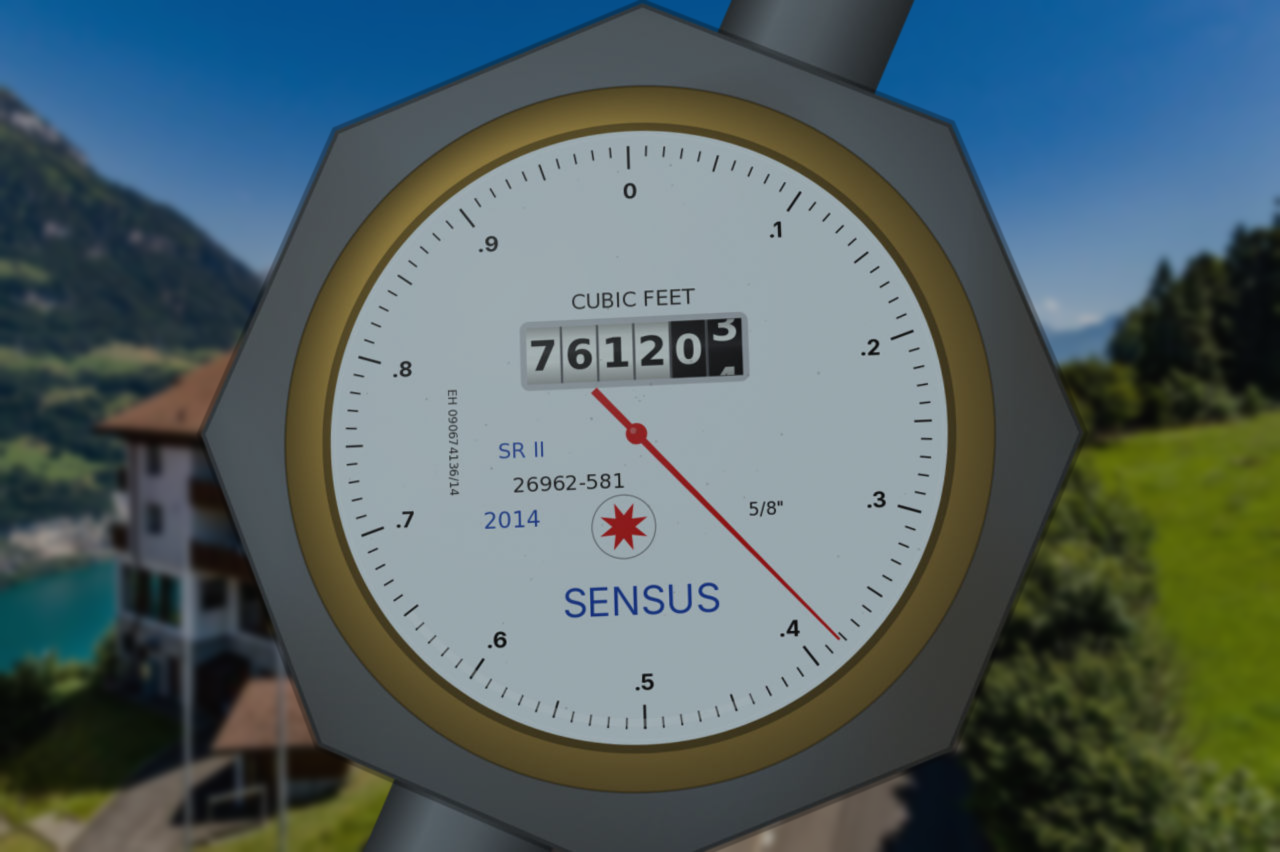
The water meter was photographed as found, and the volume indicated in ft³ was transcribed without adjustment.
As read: 761203.38 ft³
